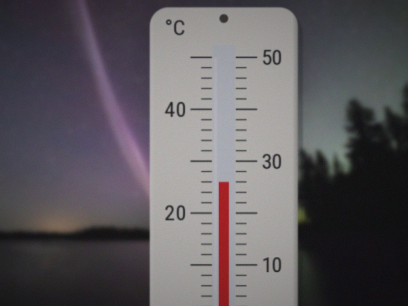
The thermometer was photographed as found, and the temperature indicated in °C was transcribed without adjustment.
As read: 26 °C
